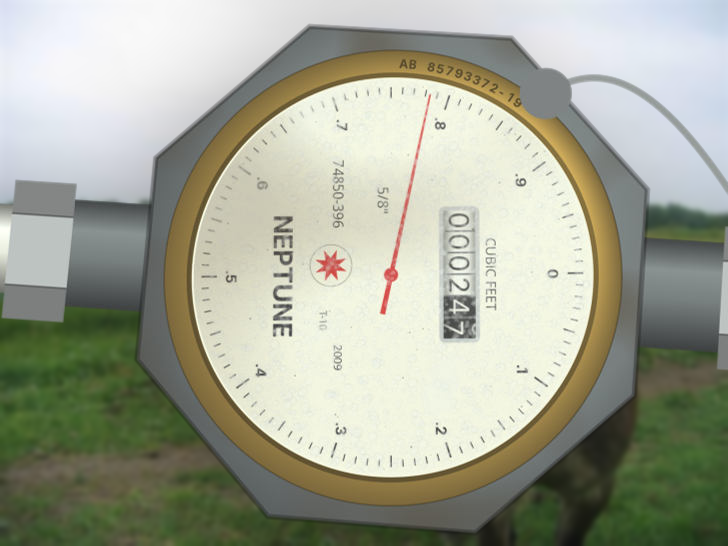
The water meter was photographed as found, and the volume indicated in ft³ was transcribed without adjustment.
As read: 246.78 ft³
